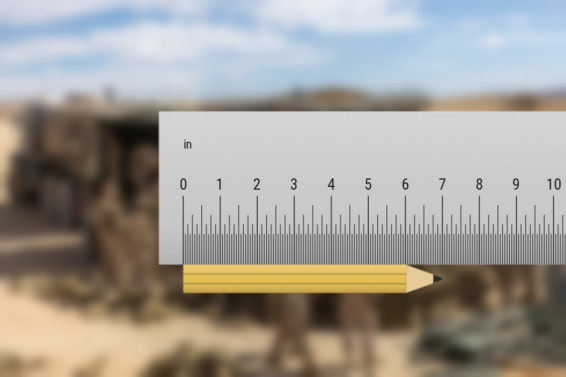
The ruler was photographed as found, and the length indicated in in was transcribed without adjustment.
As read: 7 in
